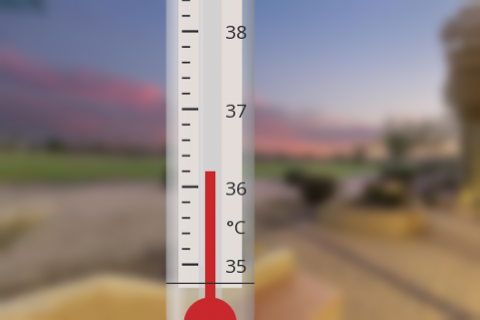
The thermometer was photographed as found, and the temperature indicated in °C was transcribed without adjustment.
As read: 36.2 °C
